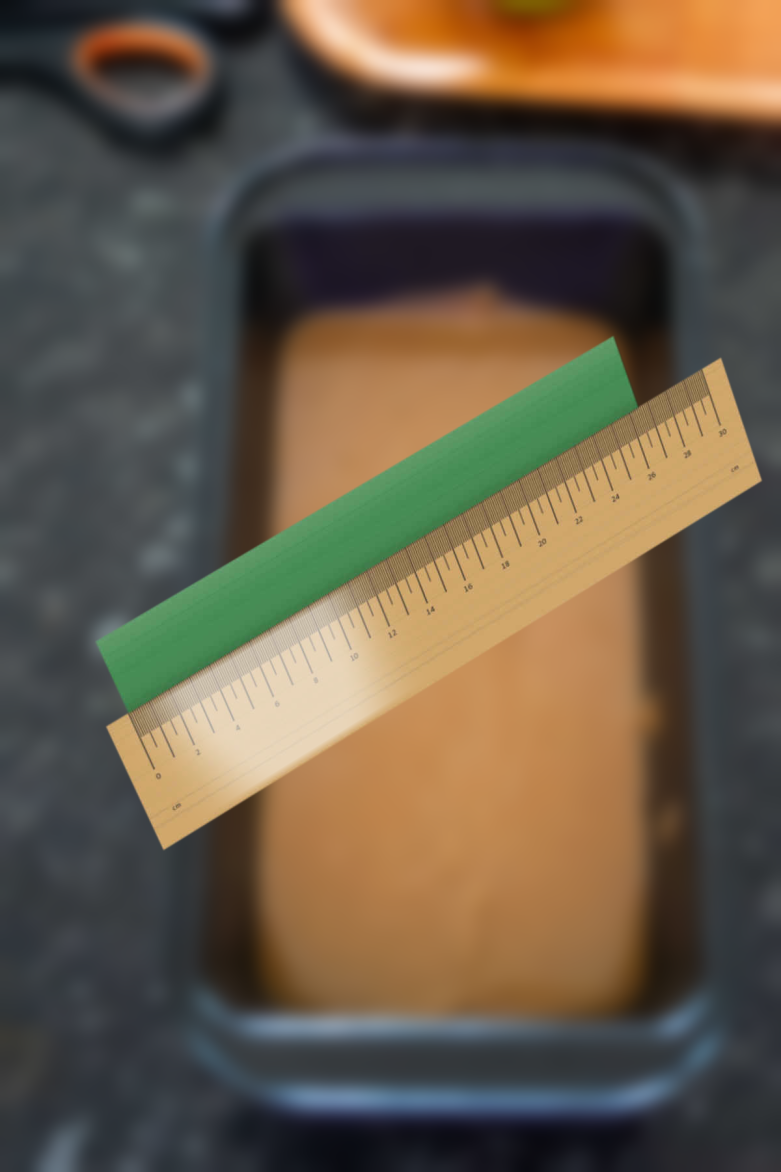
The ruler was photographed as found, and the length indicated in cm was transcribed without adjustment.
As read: 26.5 cm
